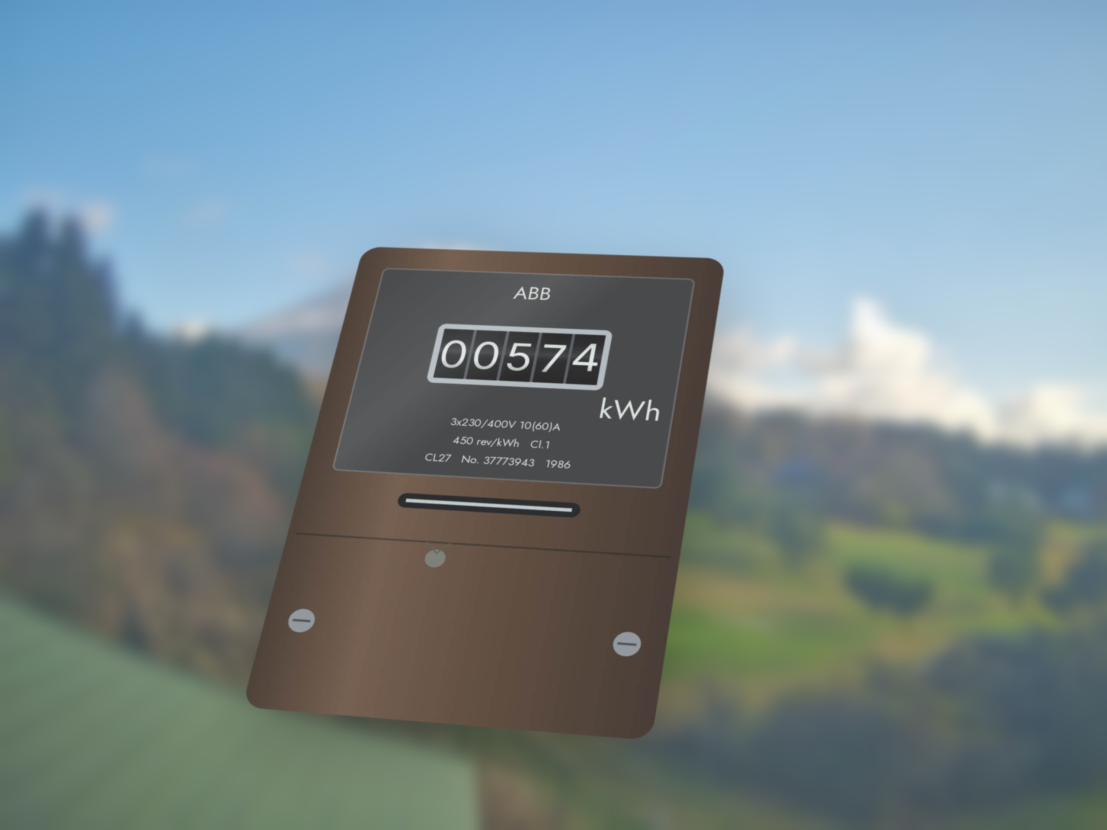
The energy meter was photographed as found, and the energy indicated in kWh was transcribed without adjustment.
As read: 574 kWh
